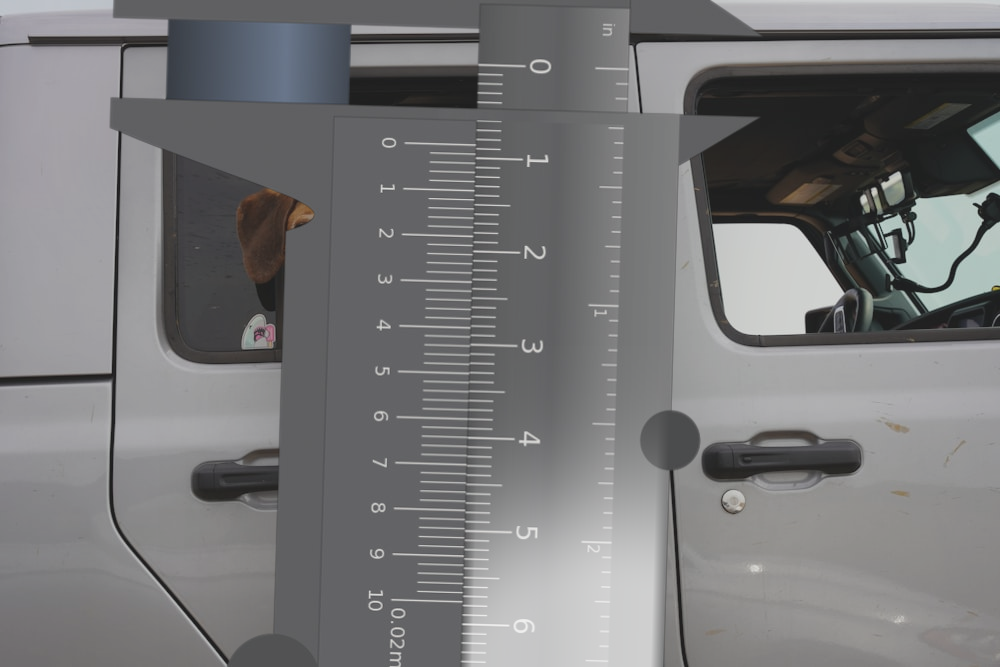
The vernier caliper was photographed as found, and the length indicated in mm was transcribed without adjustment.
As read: 8.6 mm
